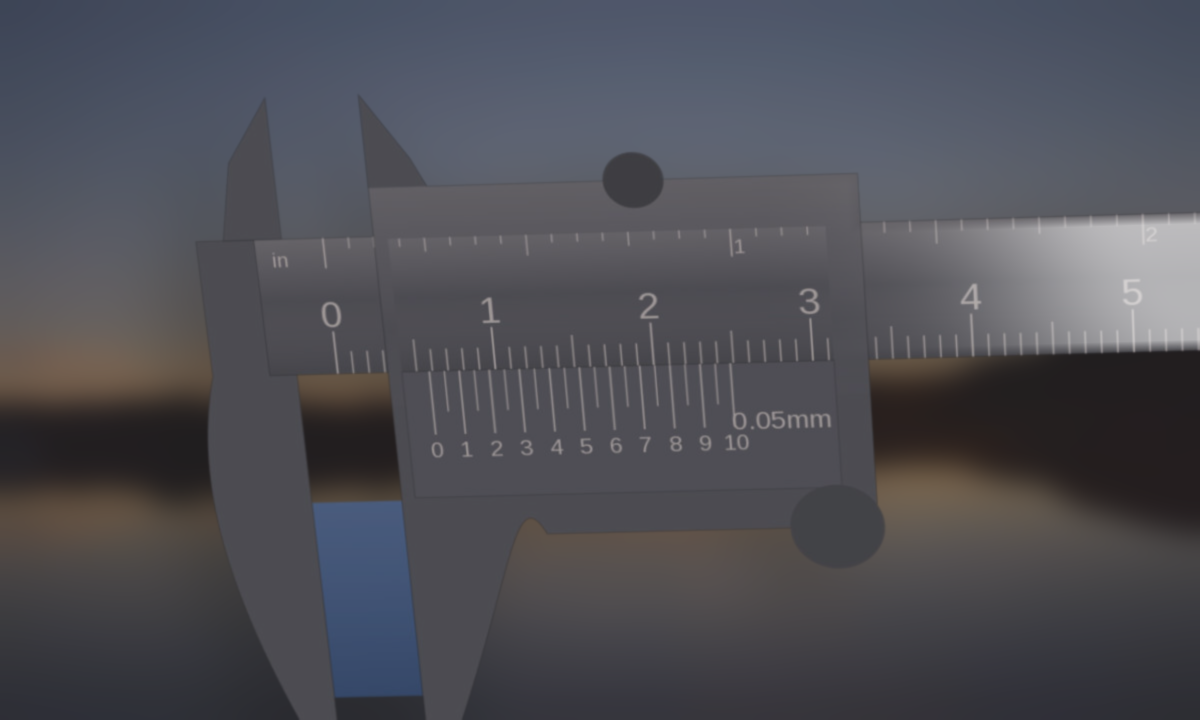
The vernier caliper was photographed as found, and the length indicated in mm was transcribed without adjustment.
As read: 5.8 mm
